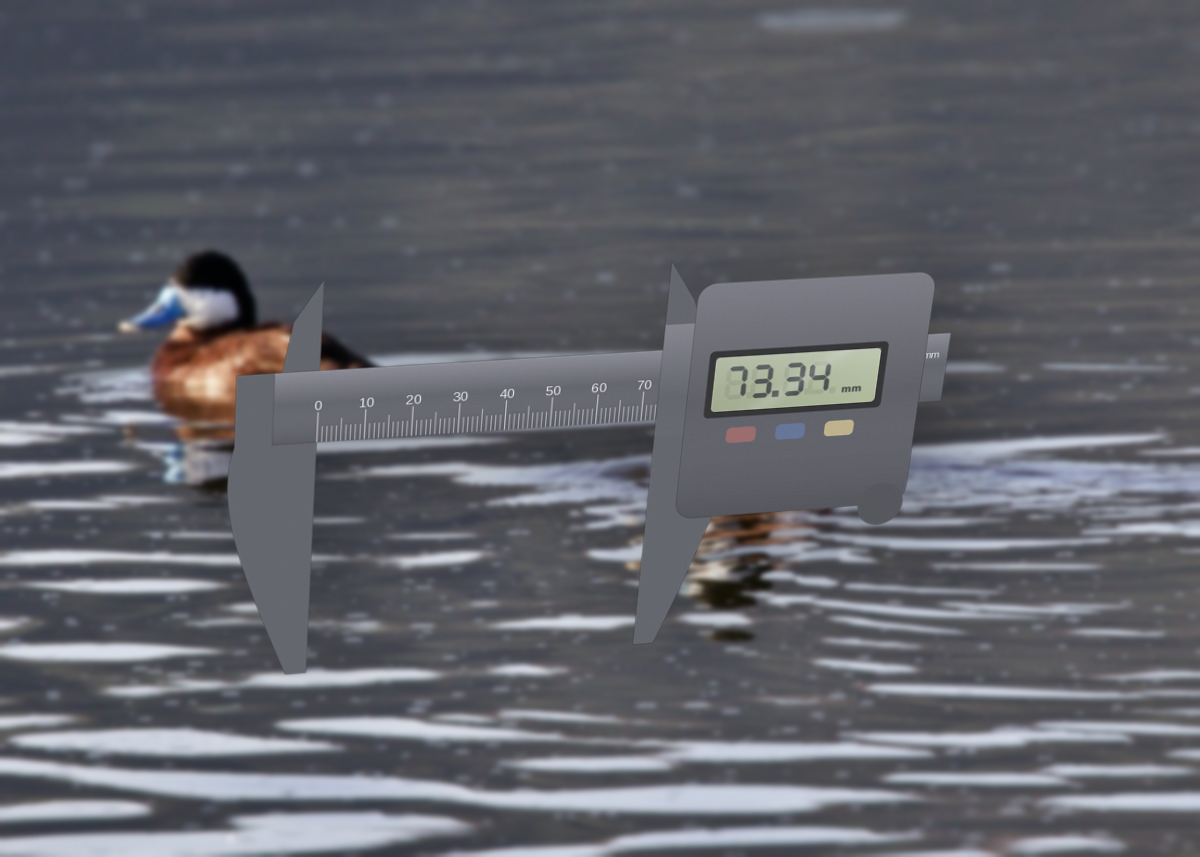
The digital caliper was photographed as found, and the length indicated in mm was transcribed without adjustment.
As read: 73.34 mm
